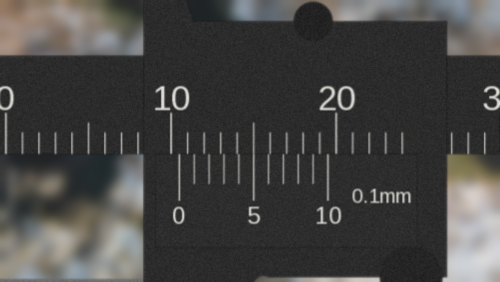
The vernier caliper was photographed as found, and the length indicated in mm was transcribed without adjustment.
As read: 10.5 mm
